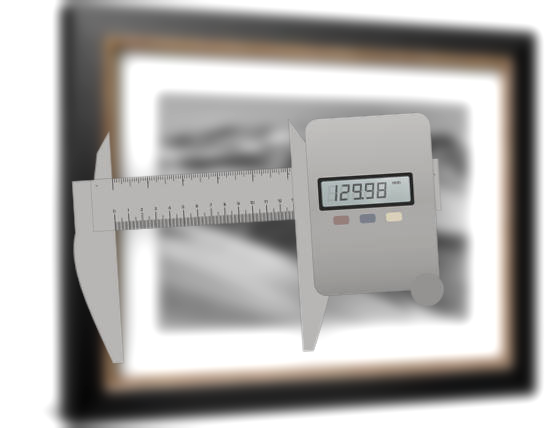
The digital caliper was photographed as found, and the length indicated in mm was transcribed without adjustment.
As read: 129.98 mm
